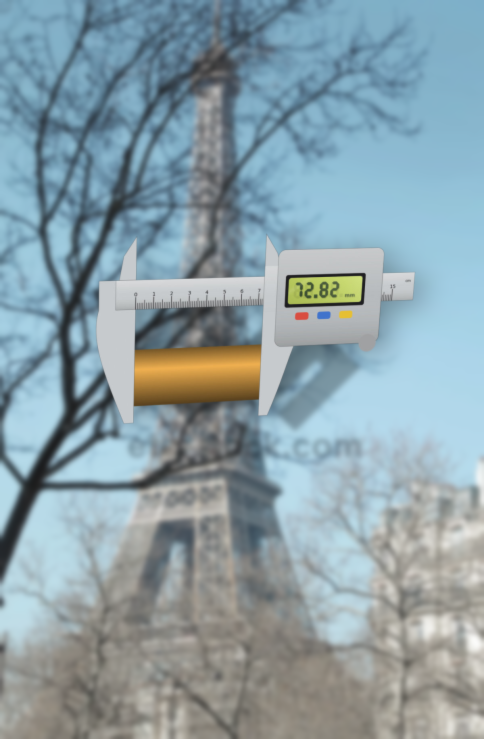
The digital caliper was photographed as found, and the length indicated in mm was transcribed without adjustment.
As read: 72.82 mm
